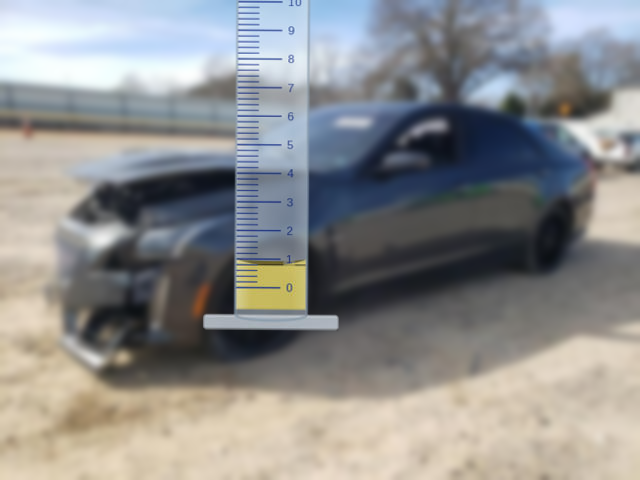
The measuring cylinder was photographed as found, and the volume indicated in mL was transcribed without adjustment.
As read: 0.8 mL
